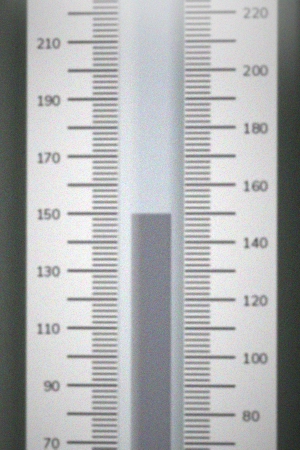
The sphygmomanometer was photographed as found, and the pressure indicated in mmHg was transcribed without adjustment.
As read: 150 mmHg
